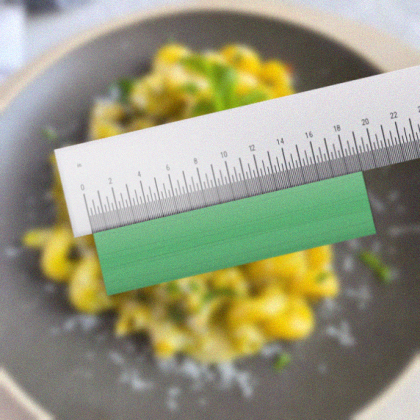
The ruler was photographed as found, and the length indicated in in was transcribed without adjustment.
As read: 19 in
